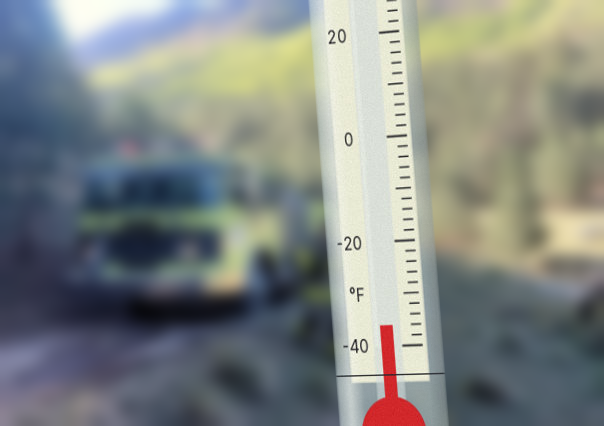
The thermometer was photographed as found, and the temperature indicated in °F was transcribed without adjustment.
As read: -36 °F
